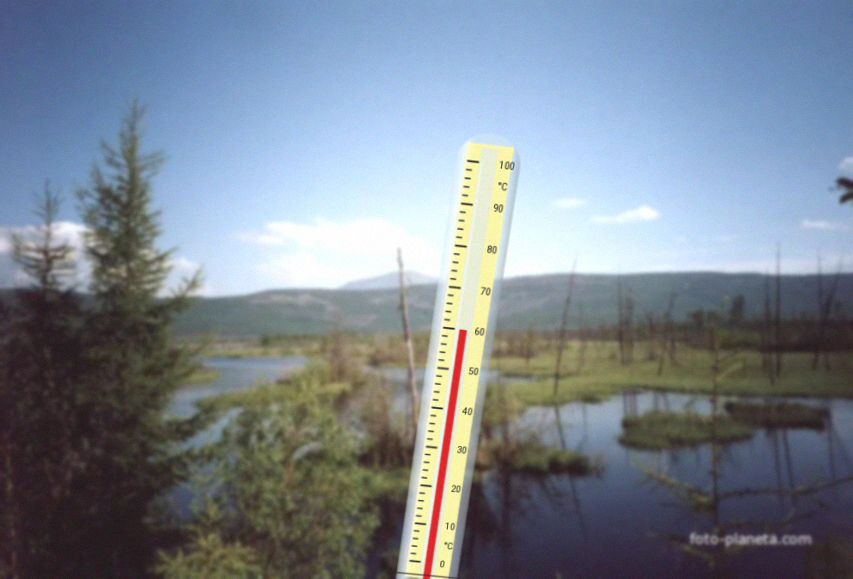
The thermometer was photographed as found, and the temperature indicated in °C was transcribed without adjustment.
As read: 60 °C
